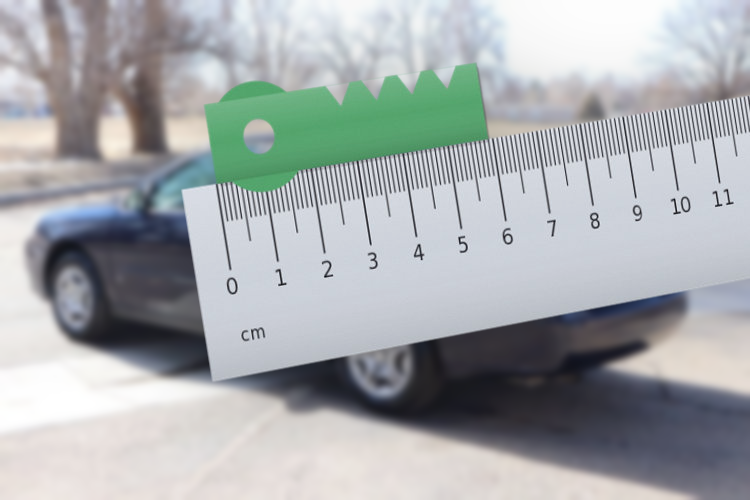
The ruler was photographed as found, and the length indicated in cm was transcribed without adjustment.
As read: 5.9 cm
